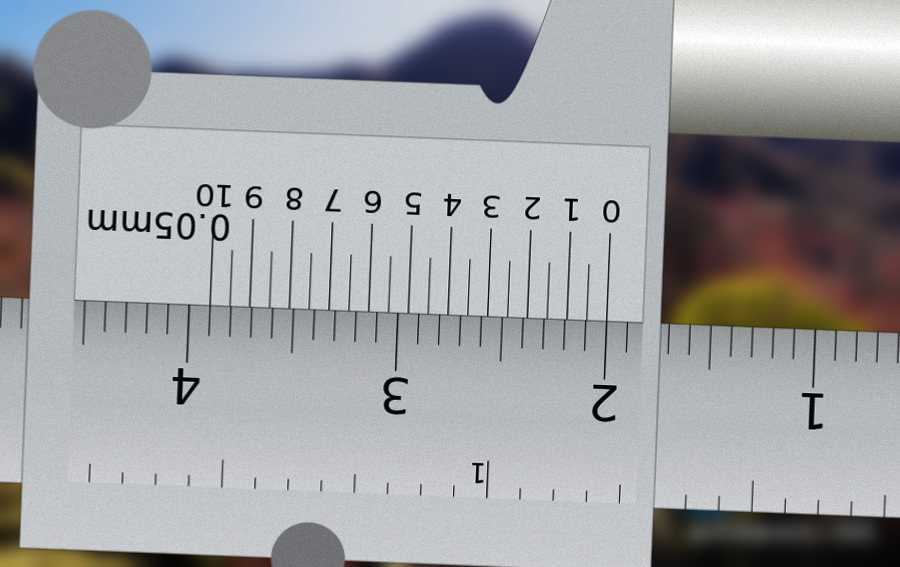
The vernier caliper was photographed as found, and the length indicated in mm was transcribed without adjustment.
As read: 20.0 mm
